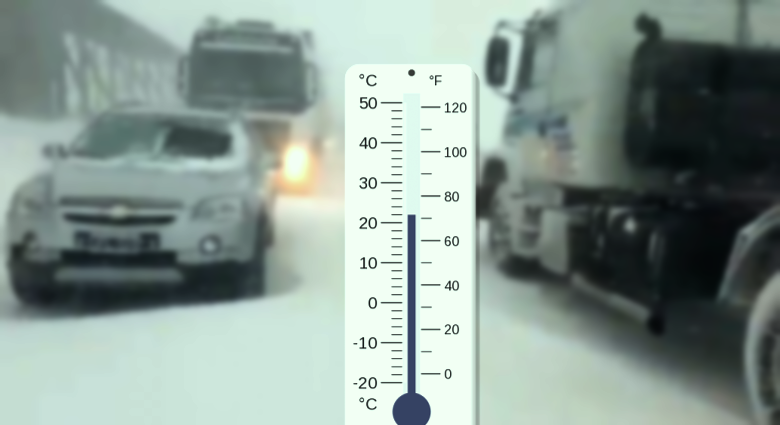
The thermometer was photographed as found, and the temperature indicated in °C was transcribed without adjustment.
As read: 22 °C
